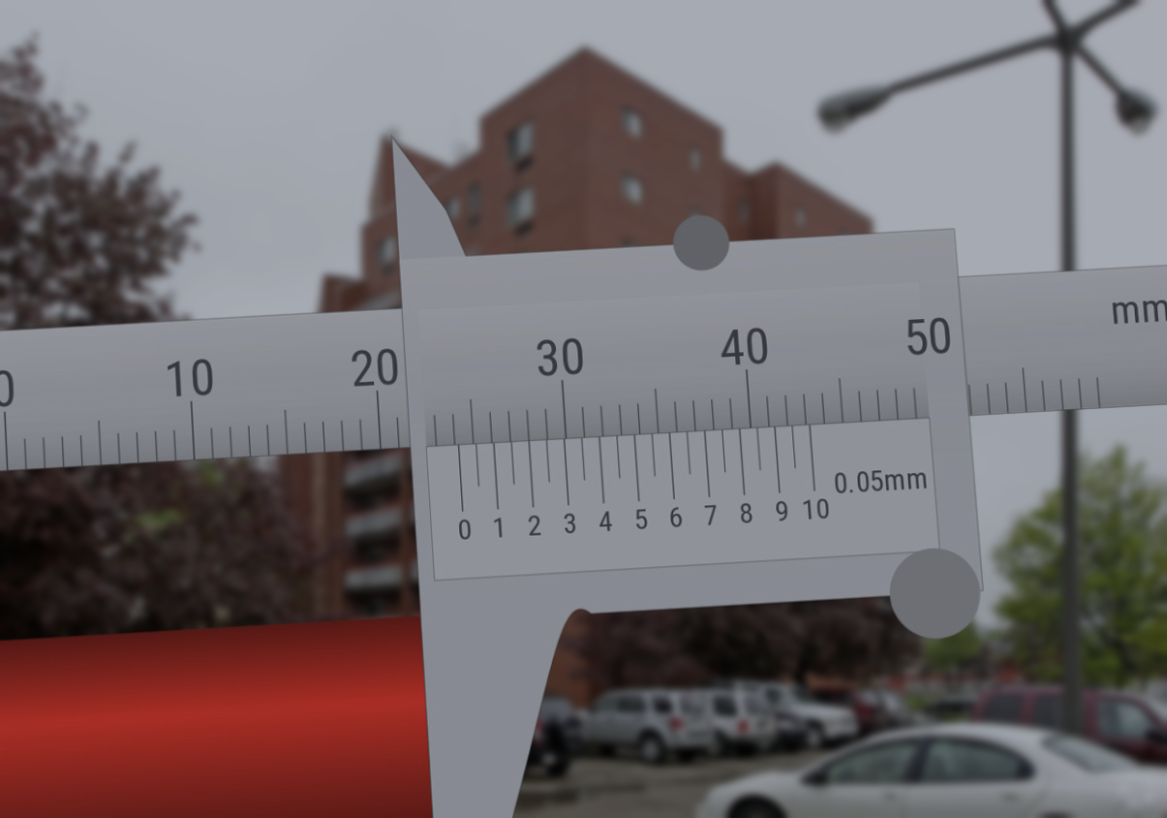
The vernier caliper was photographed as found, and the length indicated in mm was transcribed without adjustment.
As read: 24.2 mm
